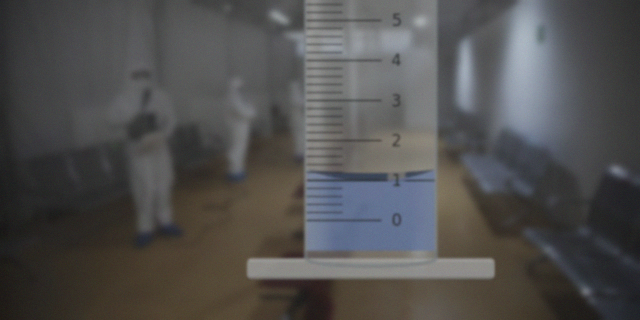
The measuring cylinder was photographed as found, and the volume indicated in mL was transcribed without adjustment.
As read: 1 mL
